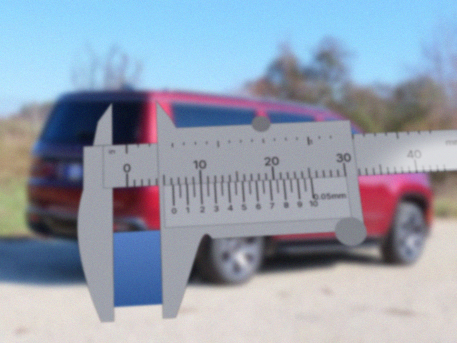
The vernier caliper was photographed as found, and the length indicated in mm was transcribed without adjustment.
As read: 6.2 mm
